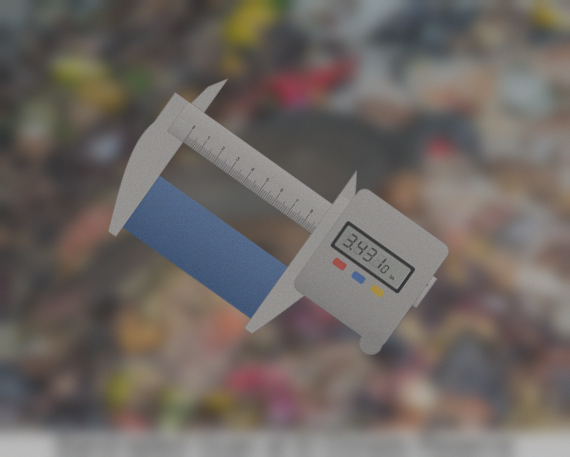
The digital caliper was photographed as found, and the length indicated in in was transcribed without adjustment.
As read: 3.4310 in
